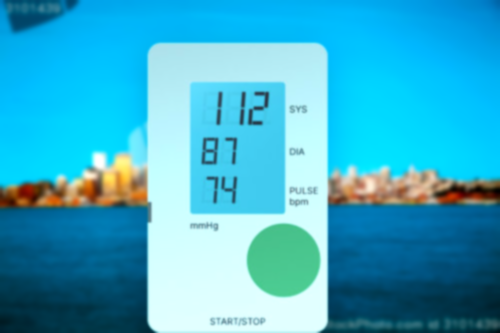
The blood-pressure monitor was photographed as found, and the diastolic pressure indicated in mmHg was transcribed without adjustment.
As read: 87 mmHg
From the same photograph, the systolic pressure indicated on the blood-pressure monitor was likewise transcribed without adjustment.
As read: 112 mmHg
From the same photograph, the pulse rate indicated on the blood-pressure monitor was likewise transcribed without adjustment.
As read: 74 bpm
